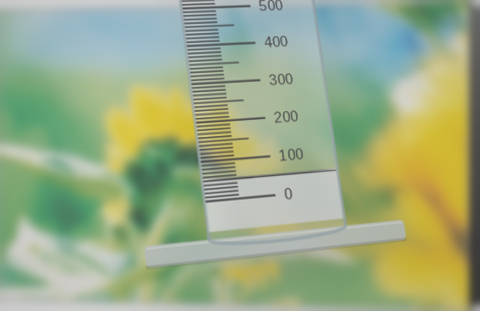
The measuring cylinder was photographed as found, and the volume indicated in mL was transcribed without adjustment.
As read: 50 mL
